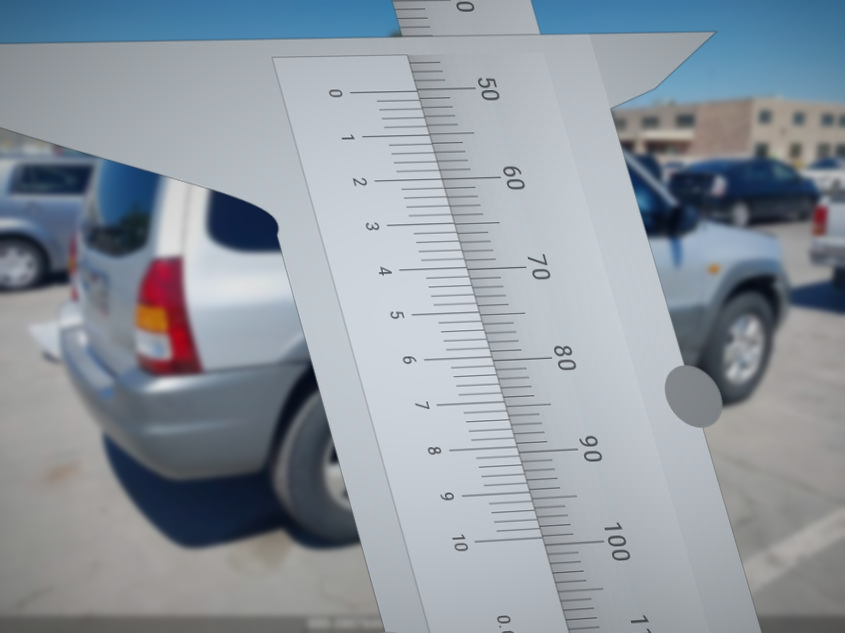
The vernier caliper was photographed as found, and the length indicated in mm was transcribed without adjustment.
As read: 50.2 mm
